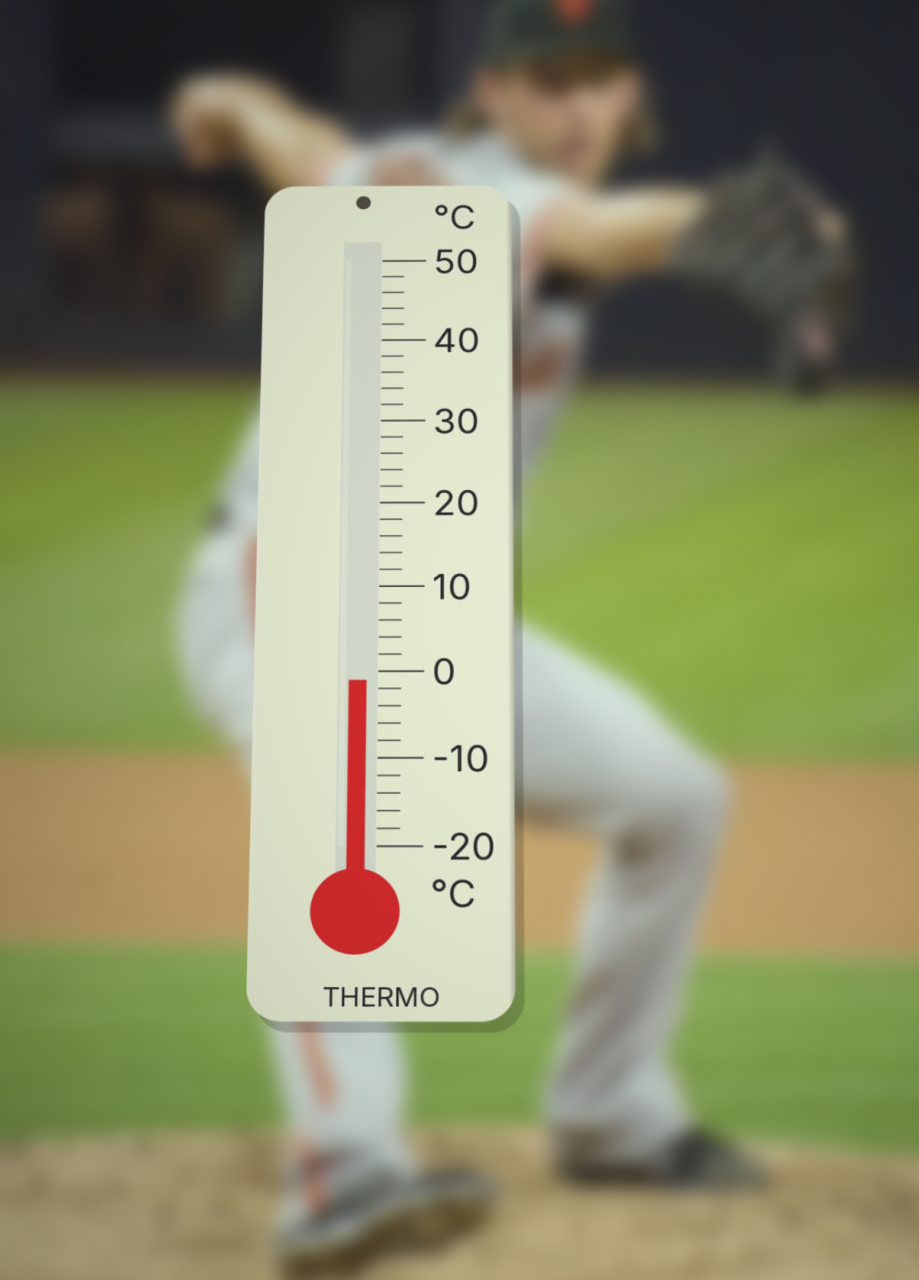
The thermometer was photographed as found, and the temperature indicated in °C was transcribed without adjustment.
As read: -1 °C
